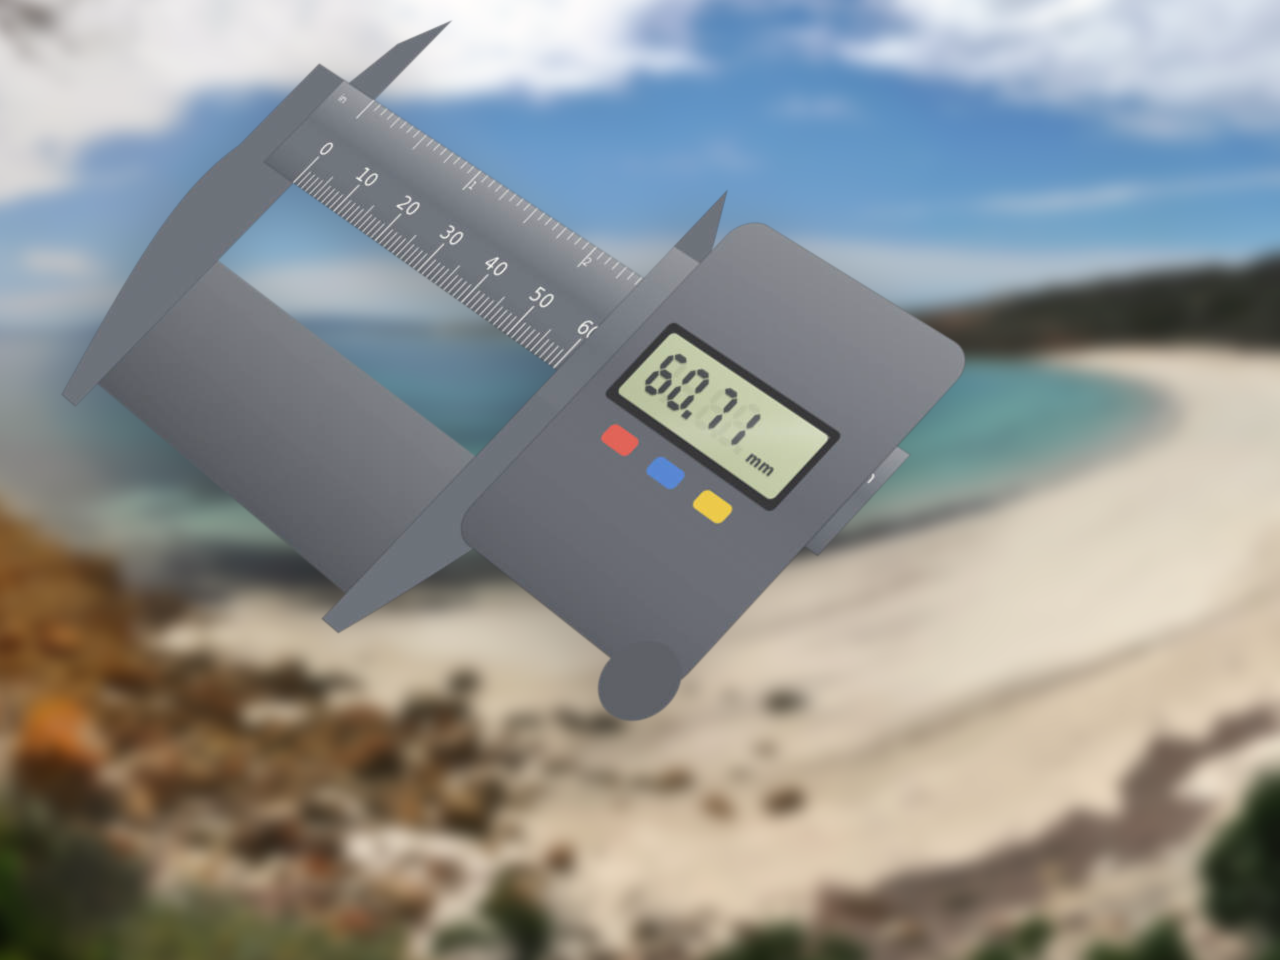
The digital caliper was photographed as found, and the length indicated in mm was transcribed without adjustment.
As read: 60.71 mm
